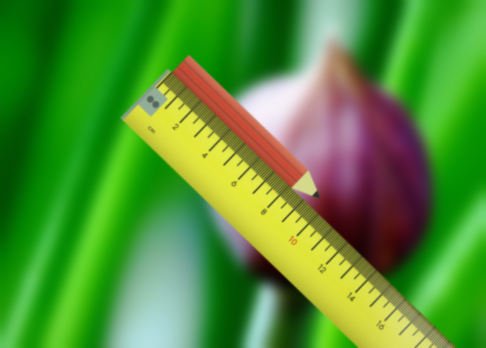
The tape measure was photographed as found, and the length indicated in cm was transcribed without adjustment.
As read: 9.5 cm
